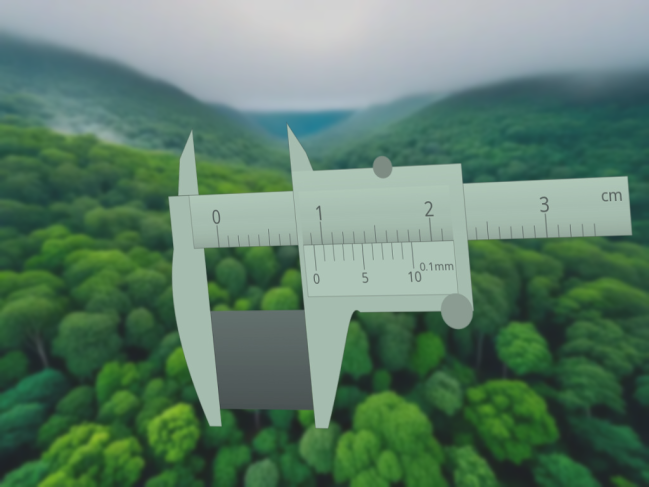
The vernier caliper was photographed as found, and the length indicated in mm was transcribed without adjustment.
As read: 9.2 mm
